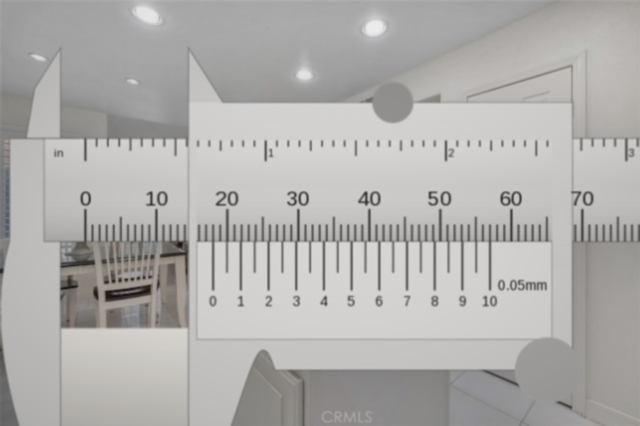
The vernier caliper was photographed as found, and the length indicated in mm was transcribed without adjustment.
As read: 18.0 mm
